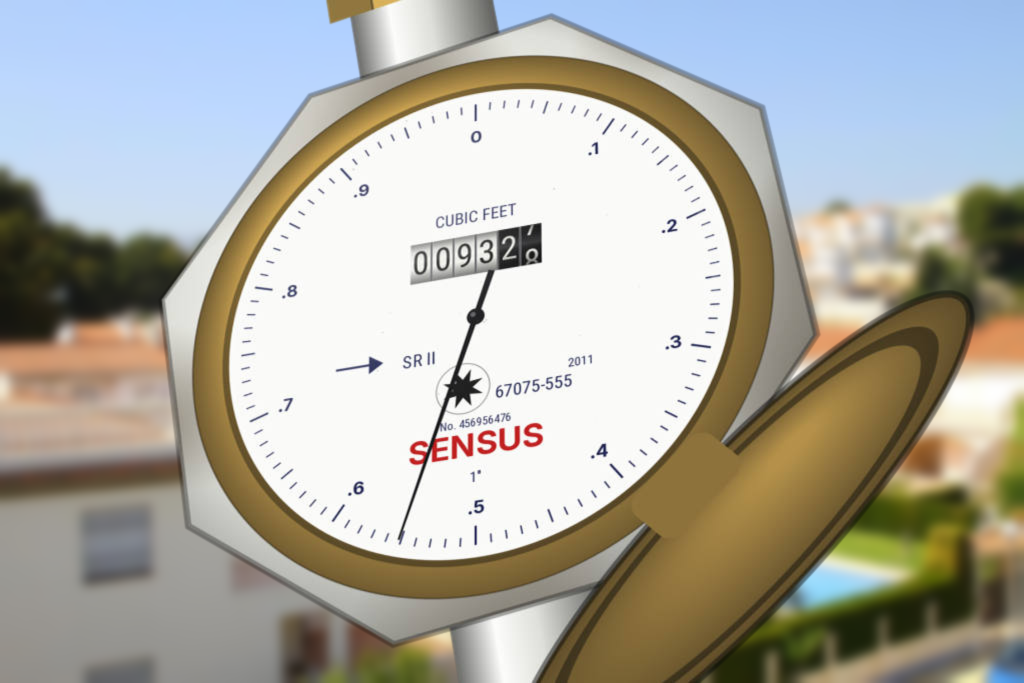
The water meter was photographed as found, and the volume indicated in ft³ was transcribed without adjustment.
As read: 9327.55 ft³
